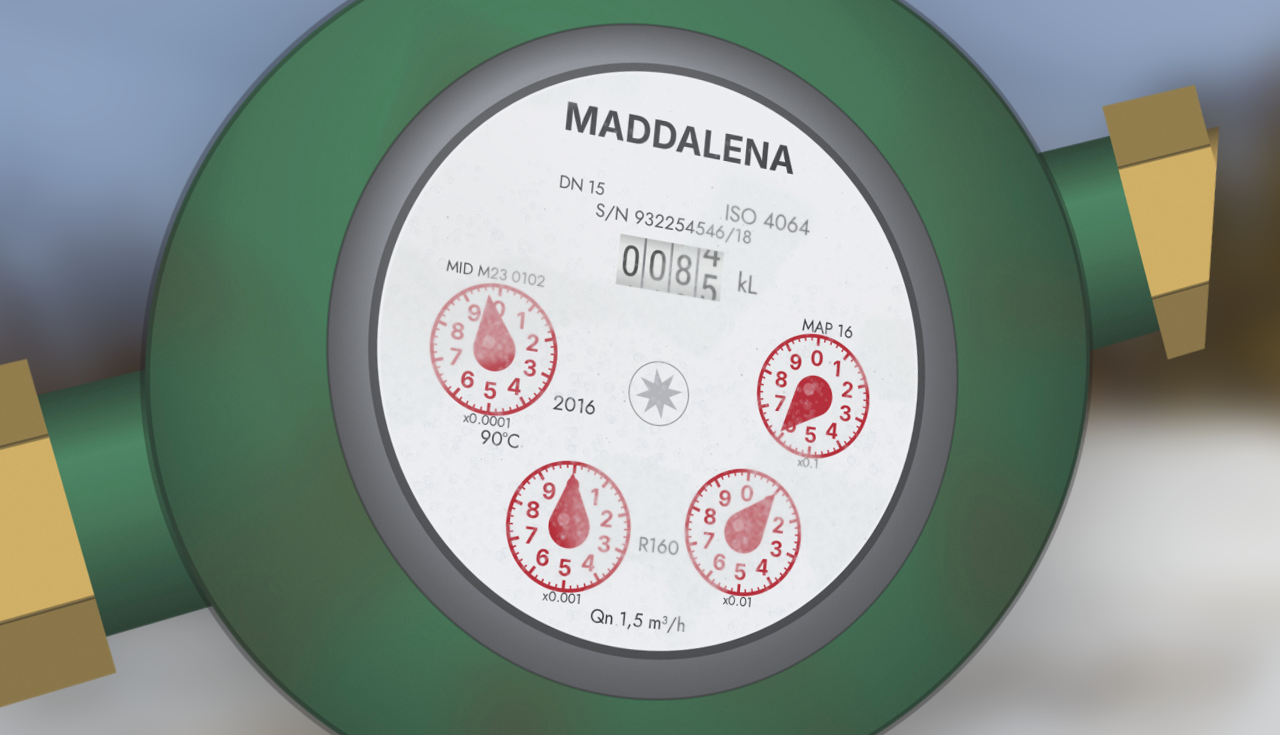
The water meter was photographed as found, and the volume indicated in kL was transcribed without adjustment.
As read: 84.6099 kL
